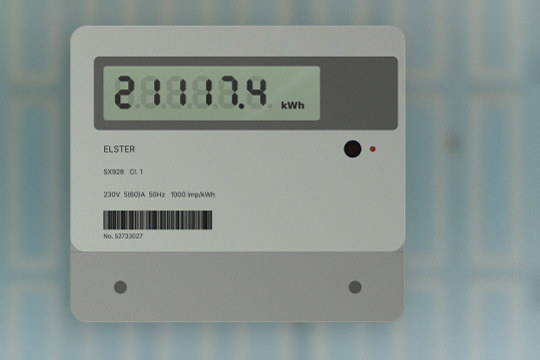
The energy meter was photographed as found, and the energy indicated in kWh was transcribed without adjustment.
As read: 21117.4 kWh
